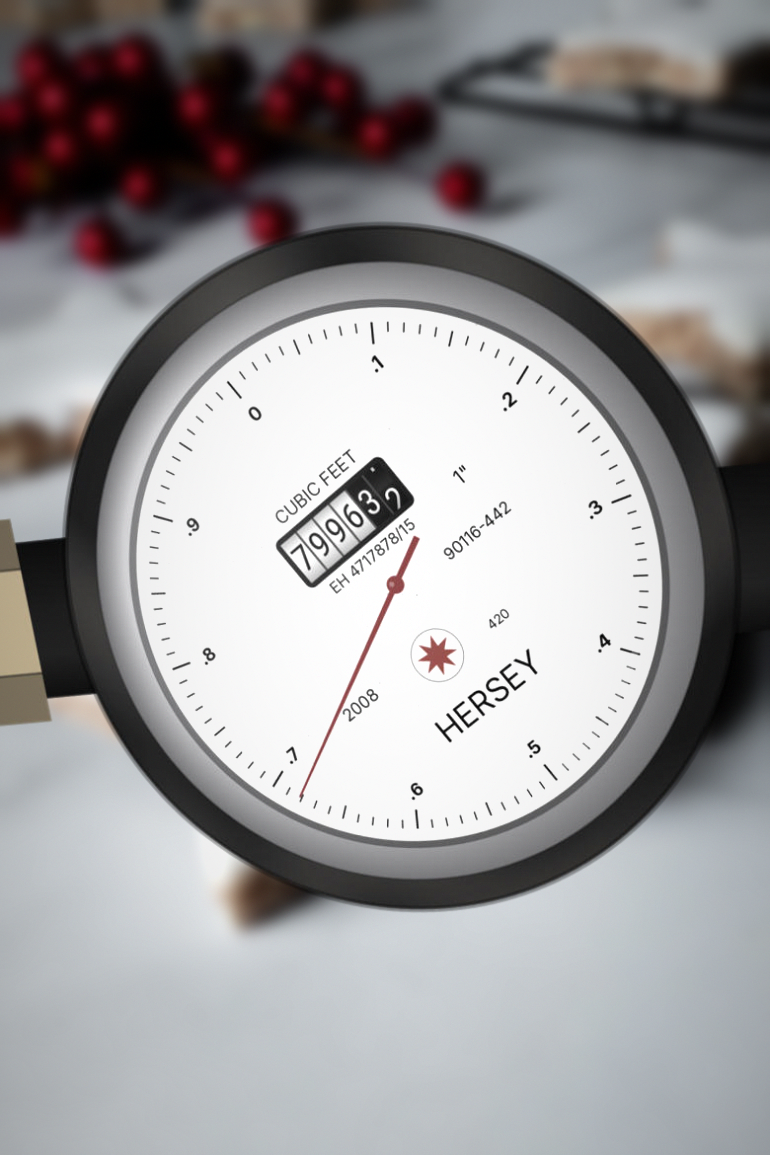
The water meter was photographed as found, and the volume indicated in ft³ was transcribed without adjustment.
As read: 799631.68 ft³
